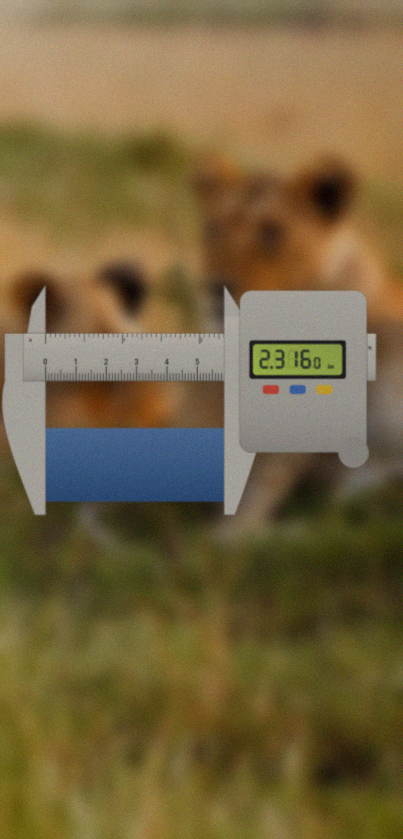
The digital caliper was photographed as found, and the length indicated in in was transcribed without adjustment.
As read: 2.3160 in
